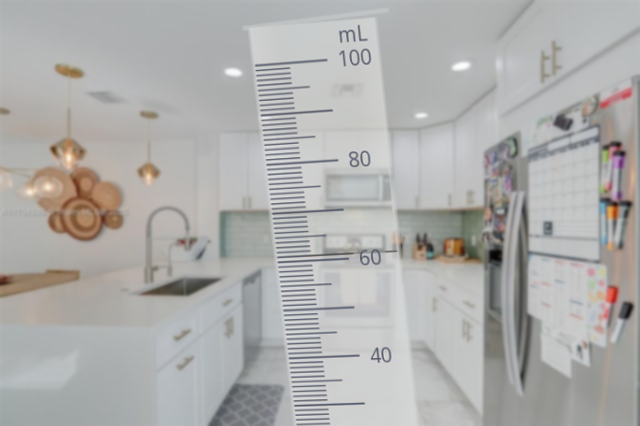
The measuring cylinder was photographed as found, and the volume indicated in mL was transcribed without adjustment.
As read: 61 mL
